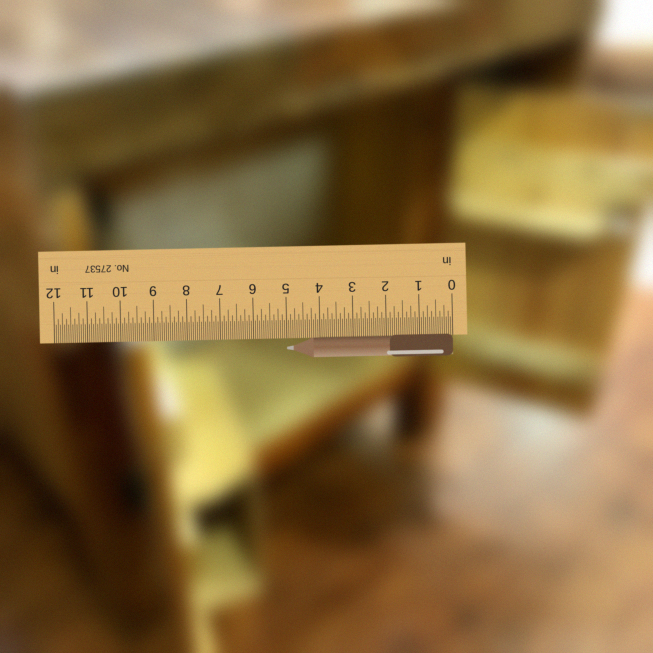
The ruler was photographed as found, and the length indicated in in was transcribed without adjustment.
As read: 5 in
